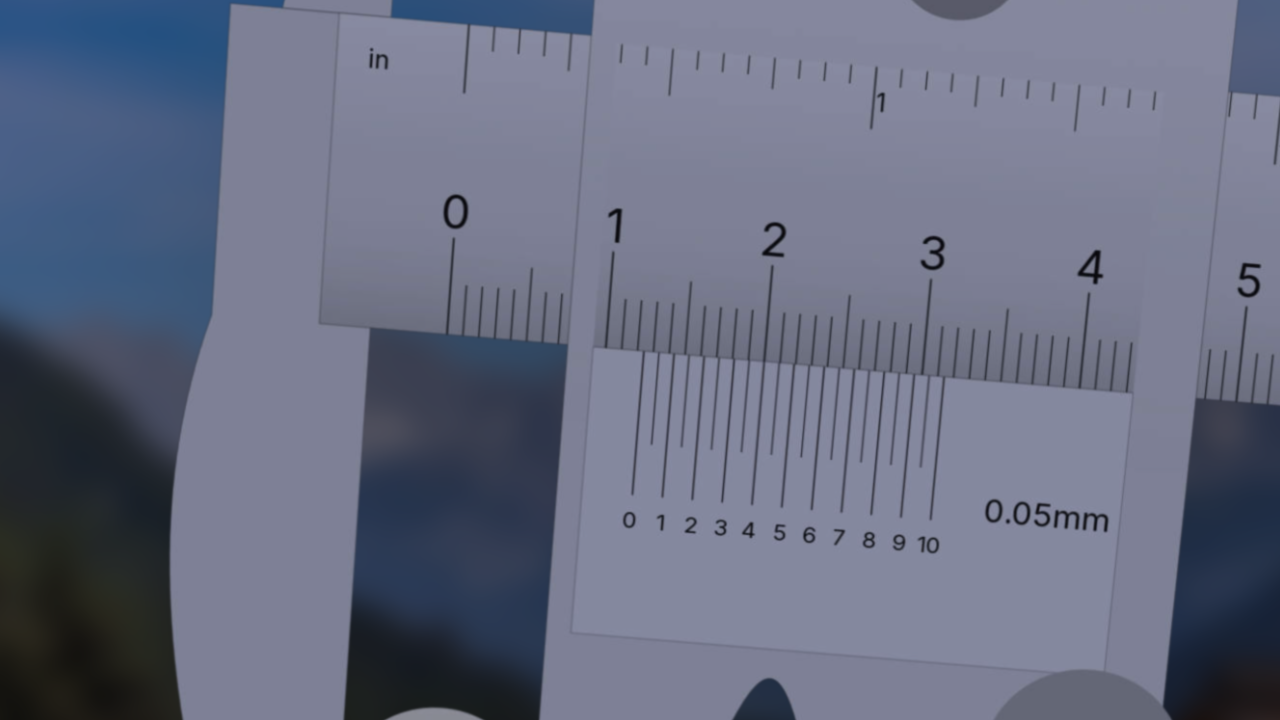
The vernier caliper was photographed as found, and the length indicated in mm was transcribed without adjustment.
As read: 12.4 mm
